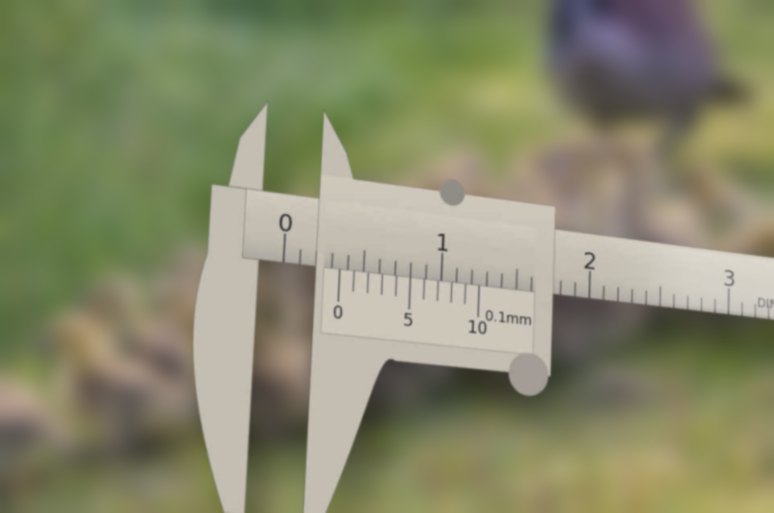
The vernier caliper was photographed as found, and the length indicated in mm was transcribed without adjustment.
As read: 3.5 mm
